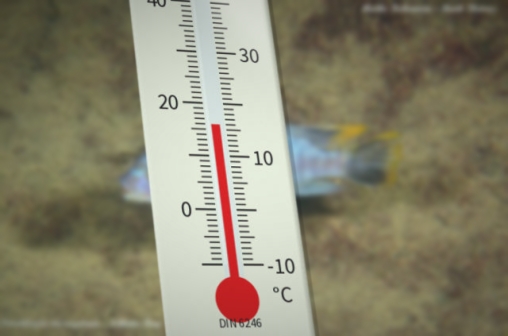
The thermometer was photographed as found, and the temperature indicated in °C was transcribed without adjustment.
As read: 16 °C
